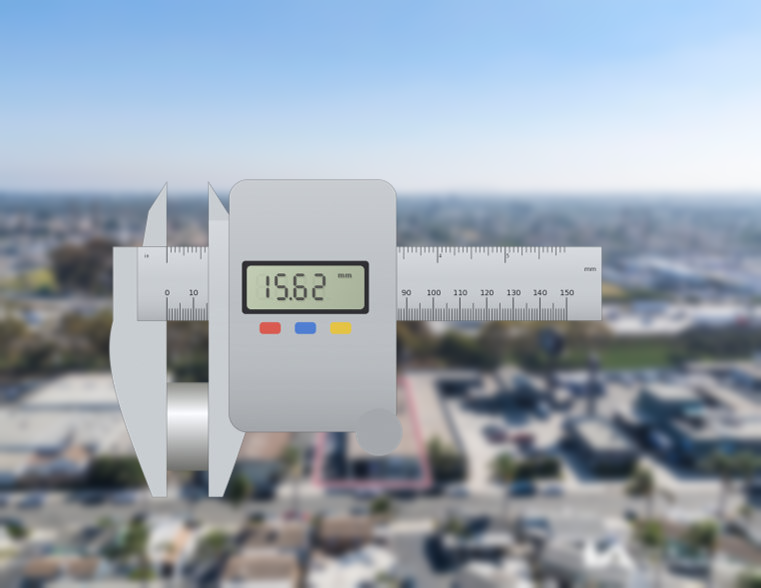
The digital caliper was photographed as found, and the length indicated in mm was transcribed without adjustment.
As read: 15.62 mm
